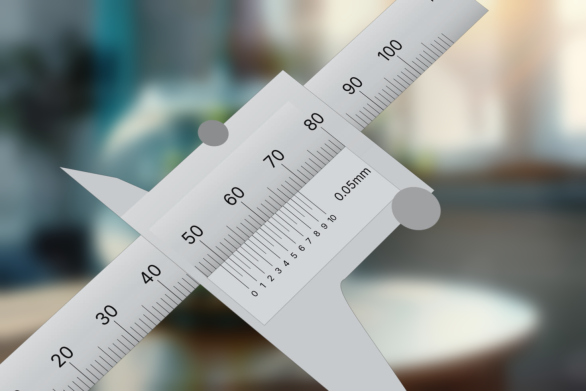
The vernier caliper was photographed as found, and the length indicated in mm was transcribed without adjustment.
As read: 49.0 mm
